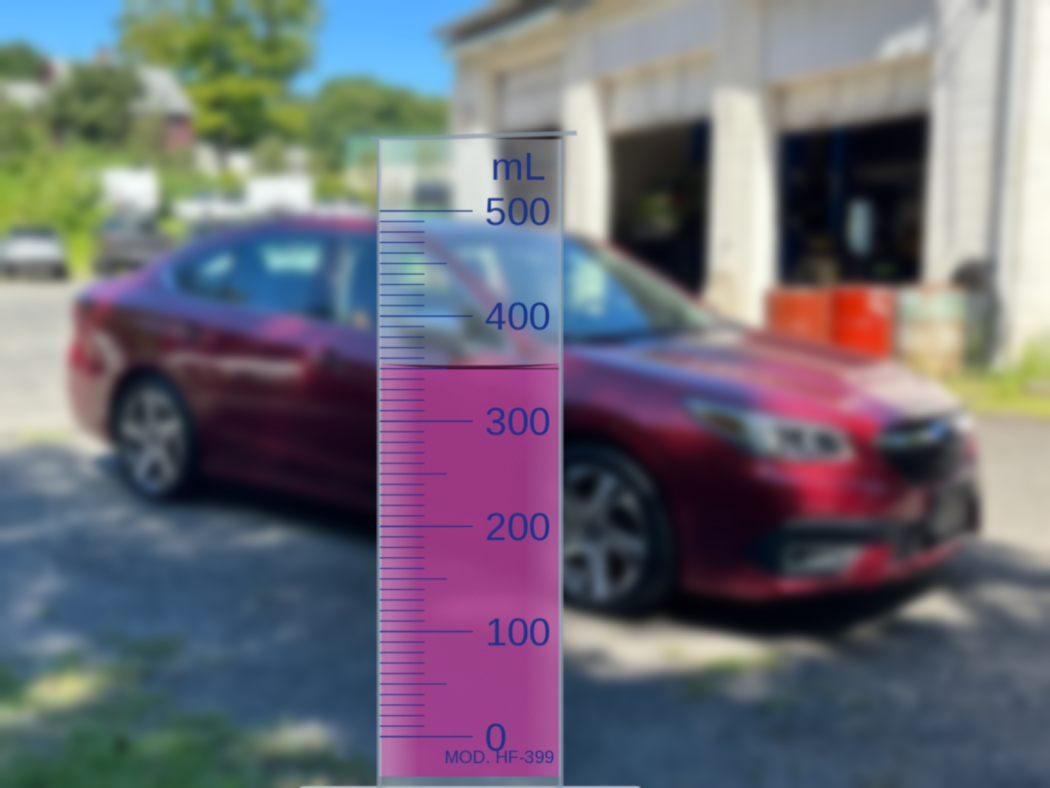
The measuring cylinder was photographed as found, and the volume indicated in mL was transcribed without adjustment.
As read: 350 mL
